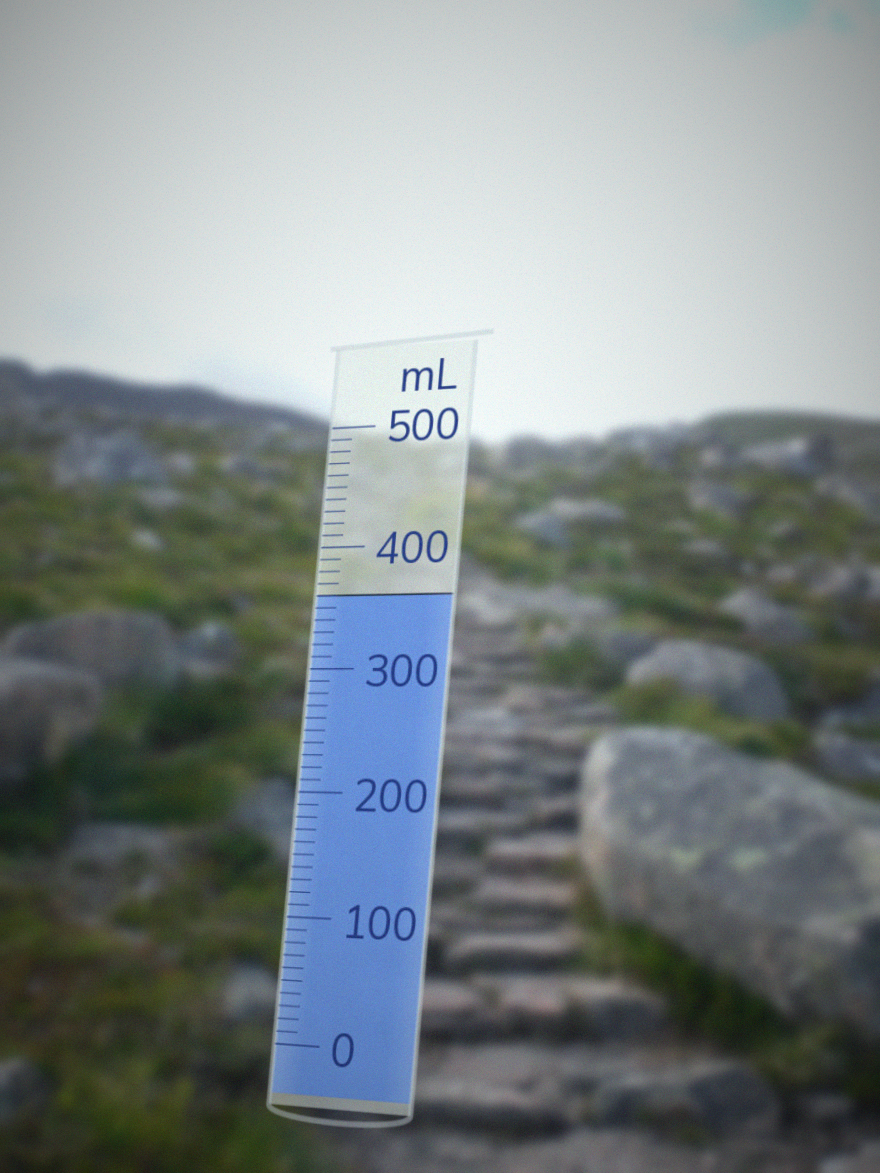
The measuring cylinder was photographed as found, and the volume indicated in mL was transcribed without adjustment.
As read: 360 mL
